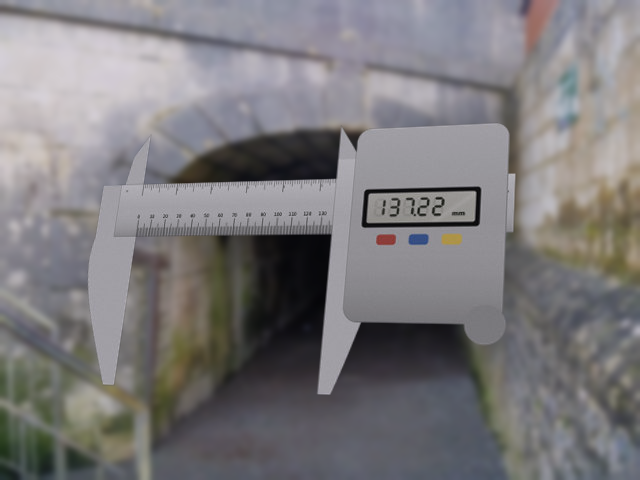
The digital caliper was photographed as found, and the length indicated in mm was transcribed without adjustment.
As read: 137.22 mm
